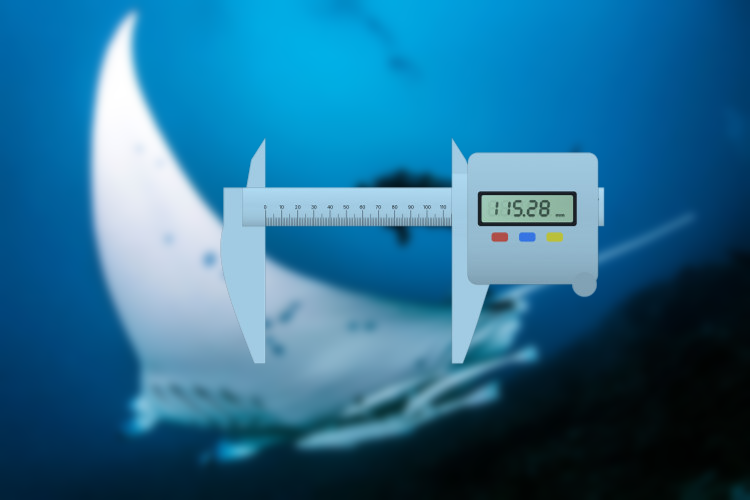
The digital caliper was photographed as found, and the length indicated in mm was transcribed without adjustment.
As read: 115.28 mm
